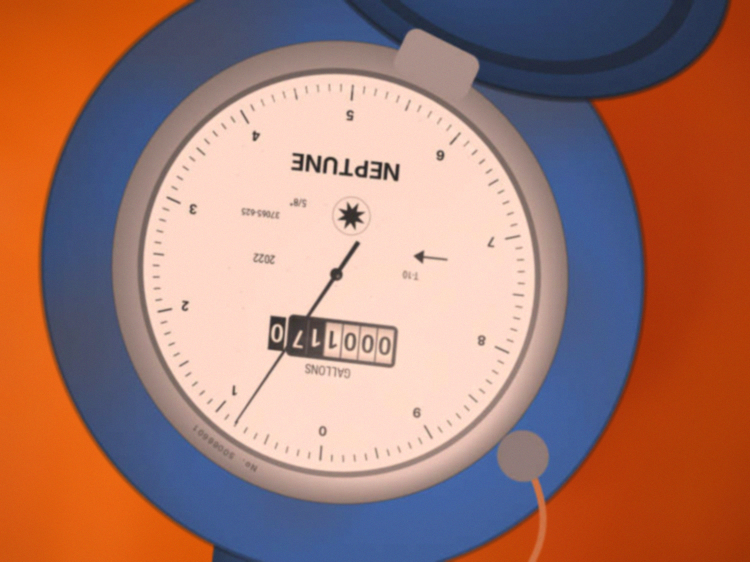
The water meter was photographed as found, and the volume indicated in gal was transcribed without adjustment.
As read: 1170.8 gal
